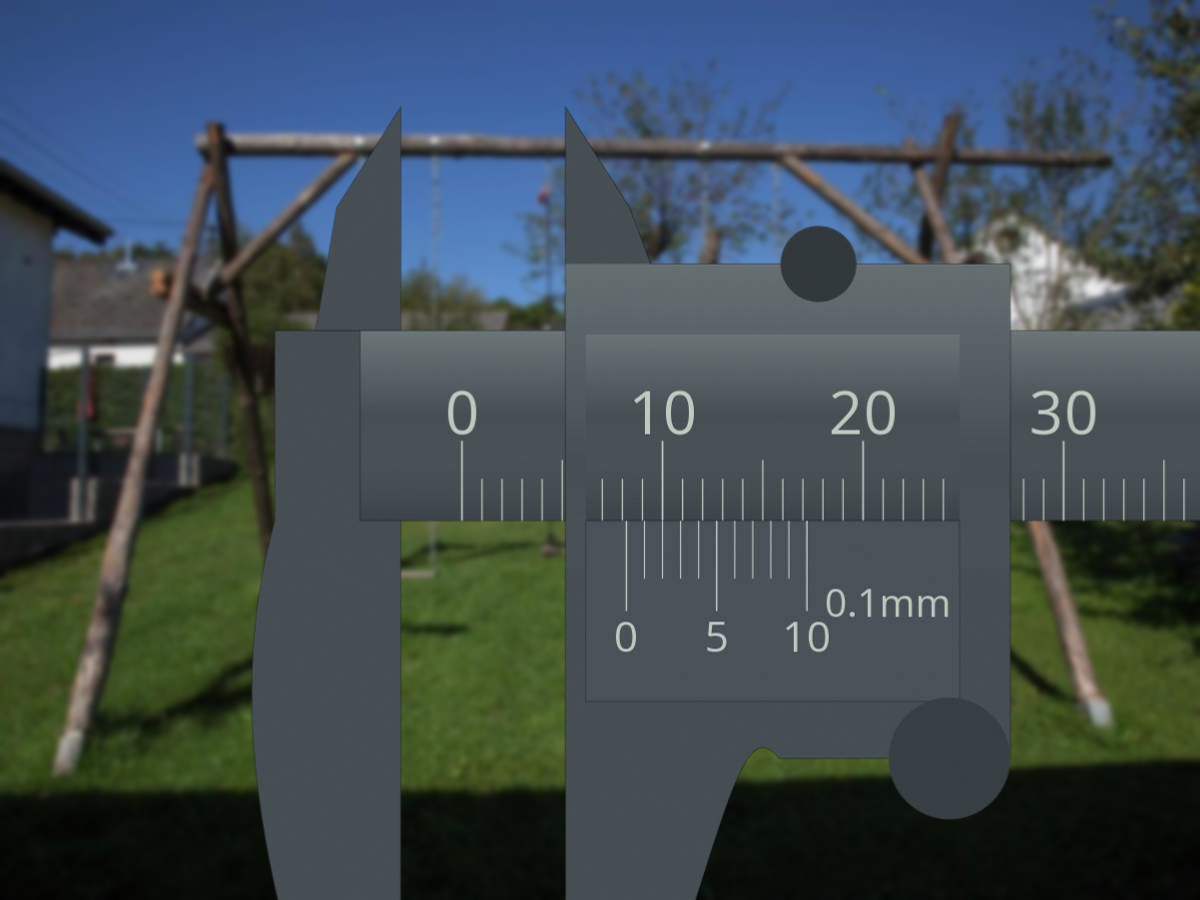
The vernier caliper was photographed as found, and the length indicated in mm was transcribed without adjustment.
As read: 8.2 mm
